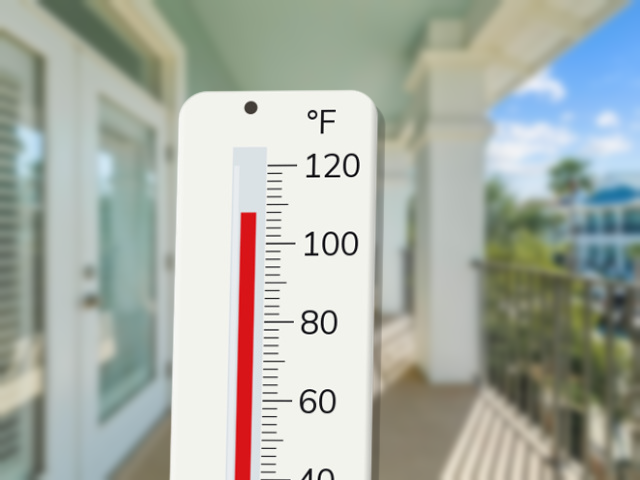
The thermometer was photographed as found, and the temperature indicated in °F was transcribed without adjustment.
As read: 108 °F
